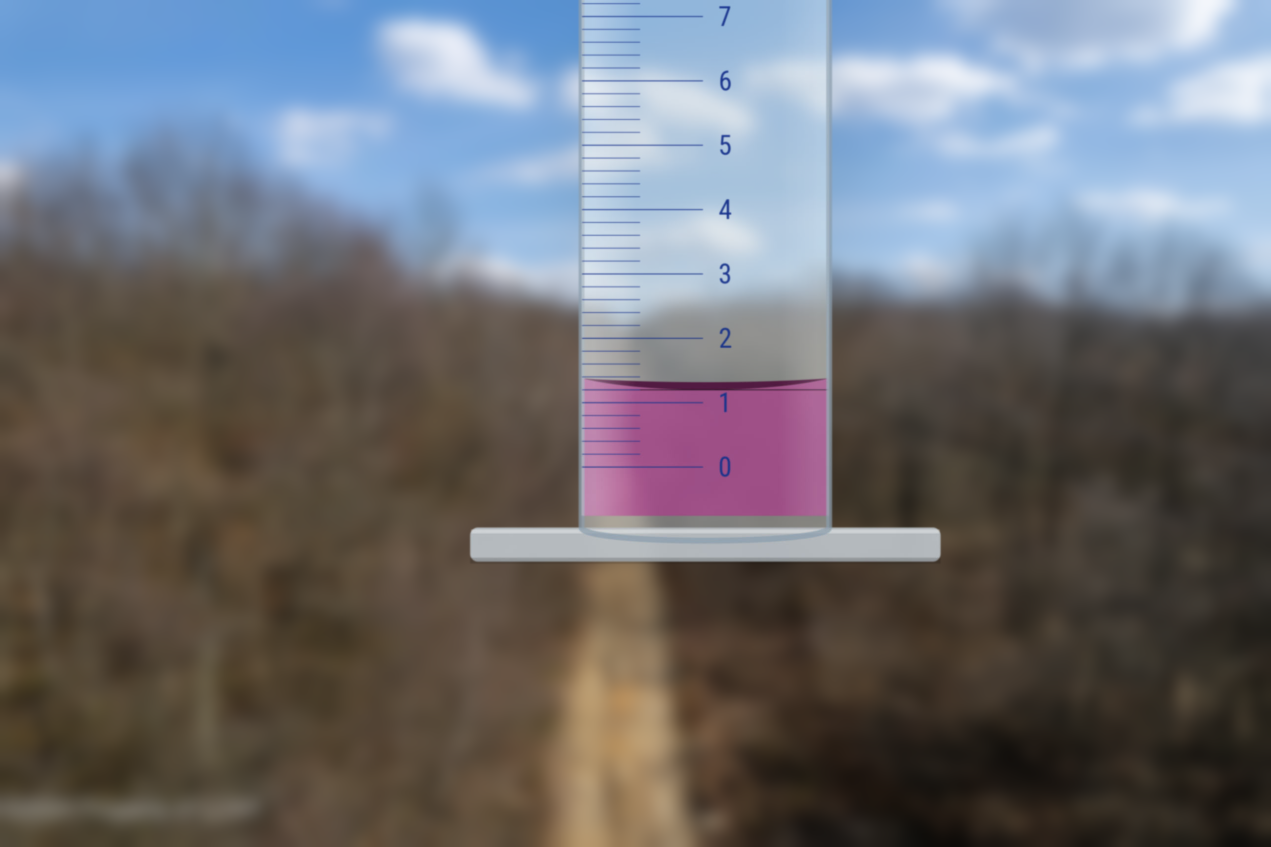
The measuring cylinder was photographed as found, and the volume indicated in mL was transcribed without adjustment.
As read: 1.2 mL
